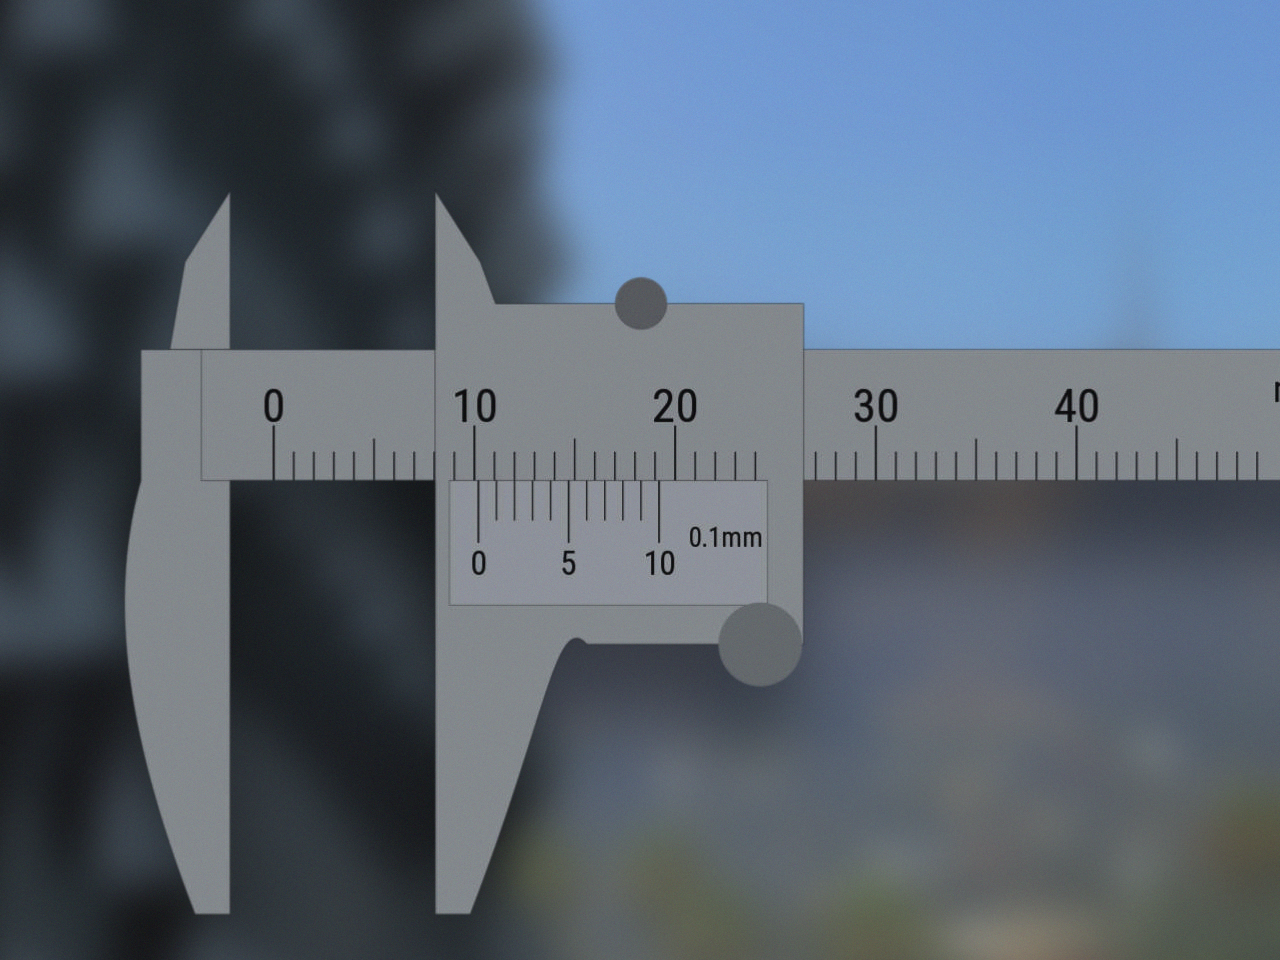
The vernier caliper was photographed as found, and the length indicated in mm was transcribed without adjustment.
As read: 10.2 mm
